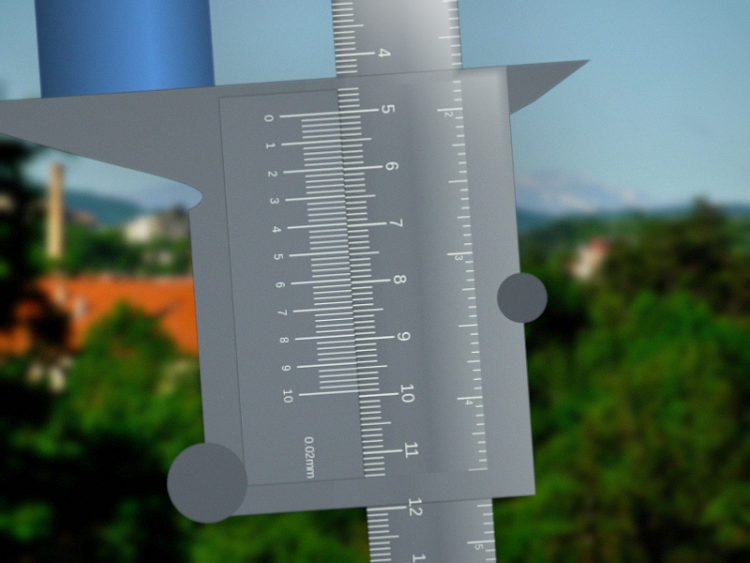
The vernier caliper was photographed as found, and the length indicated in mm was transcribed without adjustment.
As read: 50.0 mm
